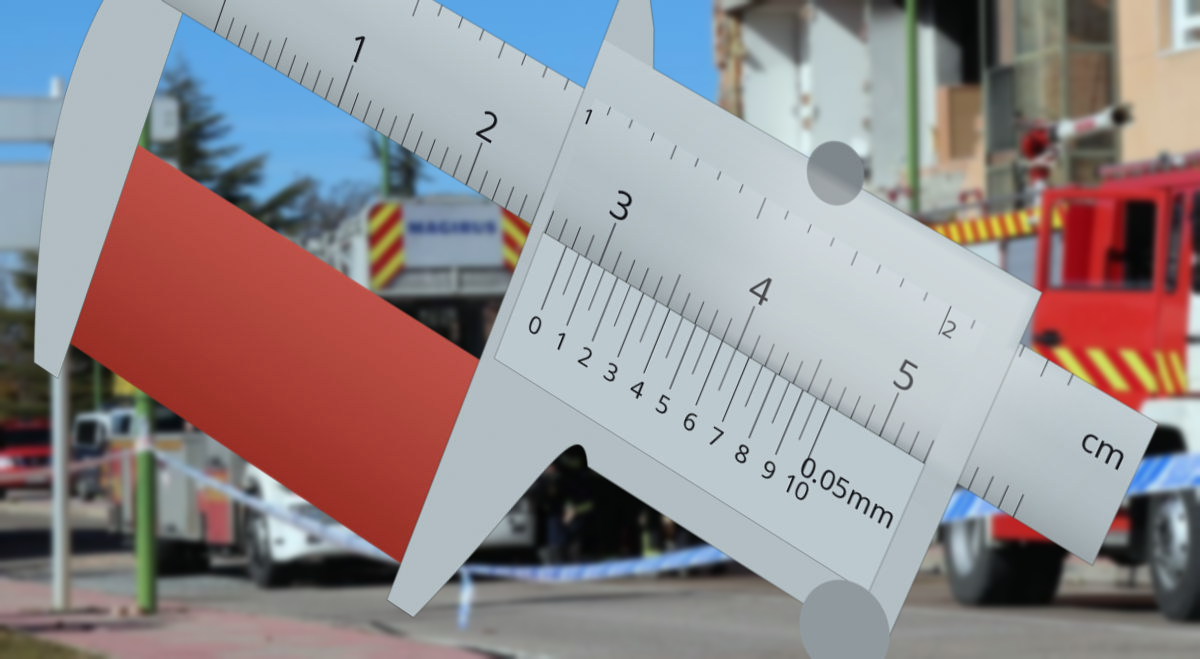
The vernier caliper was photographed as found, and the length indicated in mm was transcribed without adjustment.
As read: 27.6 mm
